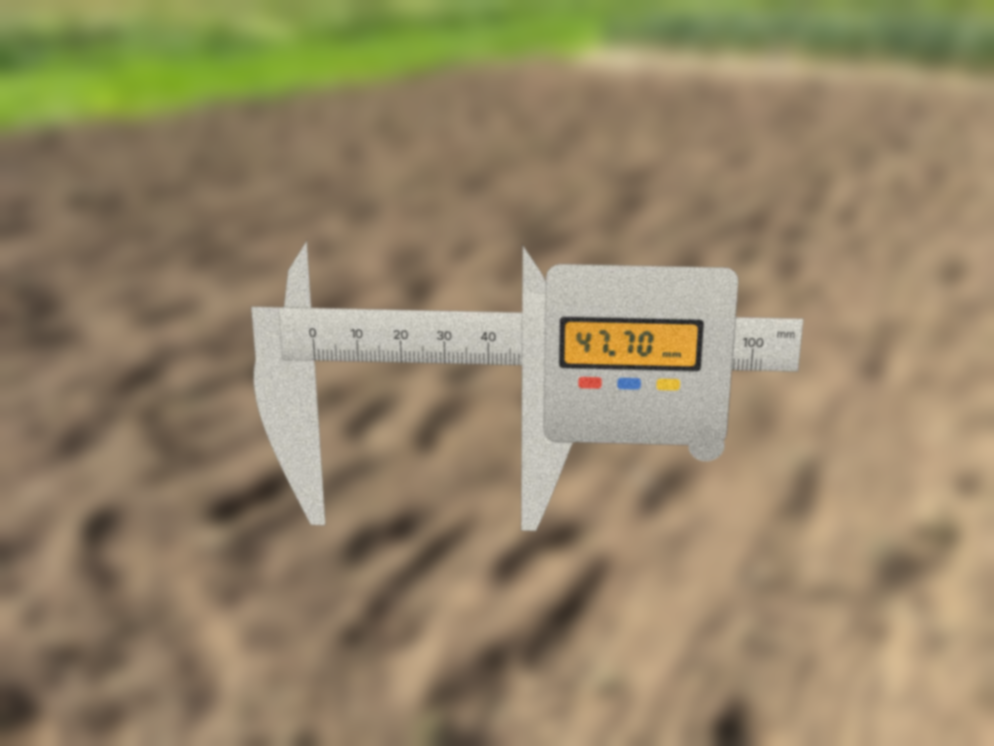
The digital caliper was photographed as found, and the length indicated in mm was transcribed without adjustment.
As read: 47.70 mm
